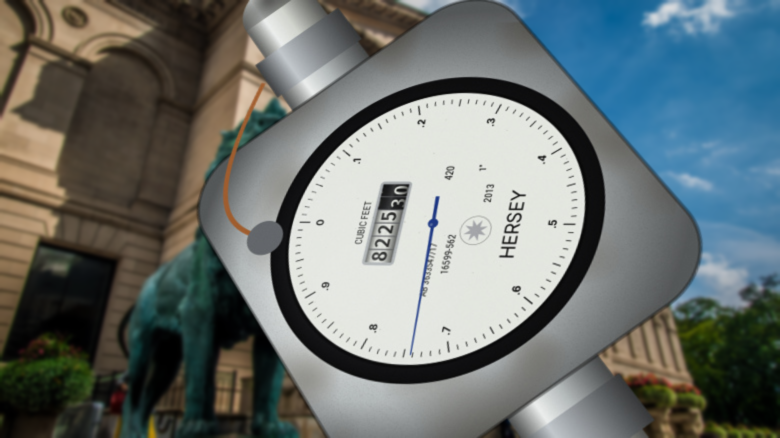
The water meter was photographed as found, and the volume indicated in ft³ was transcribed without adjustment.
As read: 822529.74 ft³
